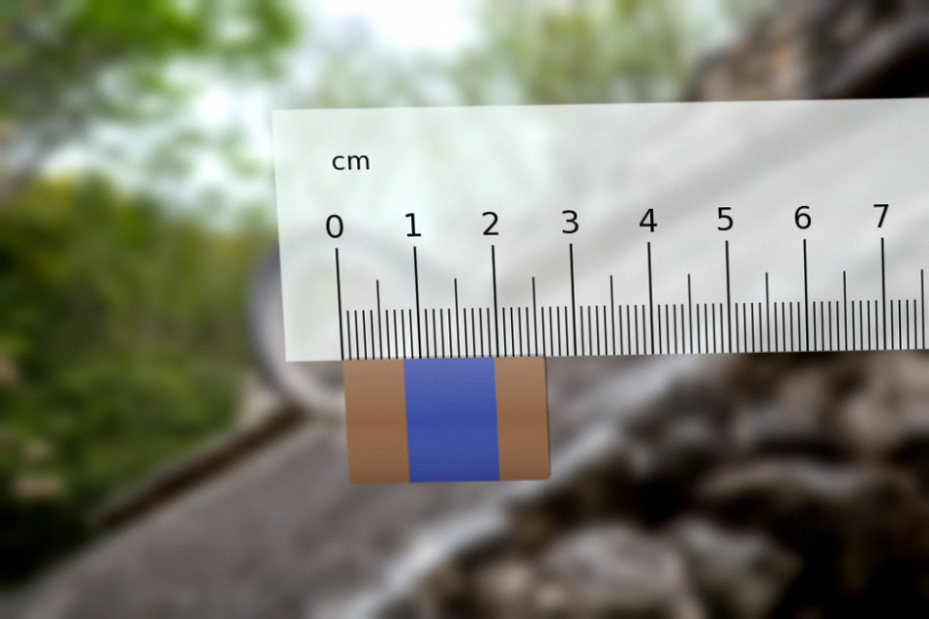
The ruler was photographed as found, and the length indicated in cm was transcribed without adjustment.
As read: 2.6 cm
